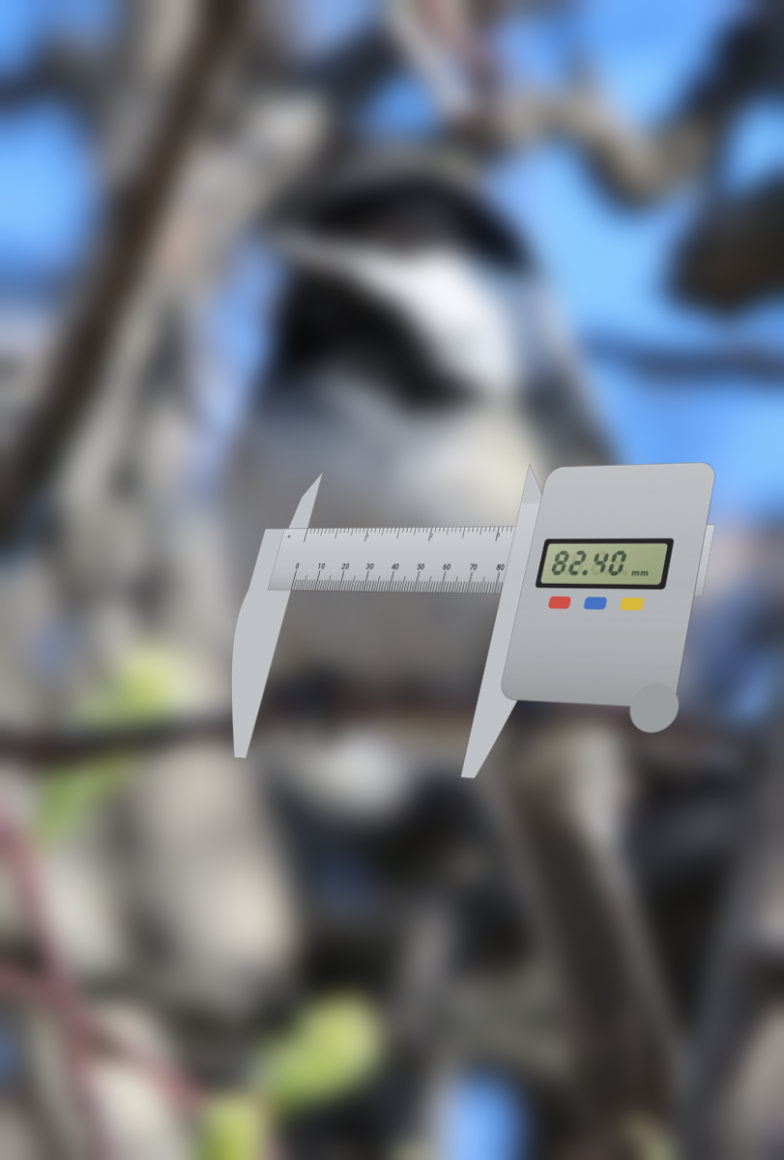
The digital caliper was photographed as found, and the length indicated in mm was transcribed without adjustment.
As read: 82.40 mm
